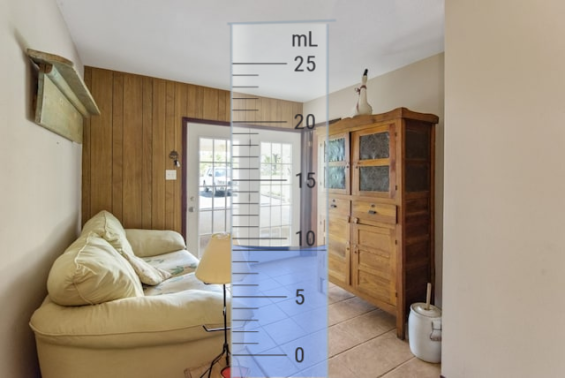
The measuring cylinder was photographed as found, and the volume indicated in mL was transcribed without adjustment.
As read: 9 mL
